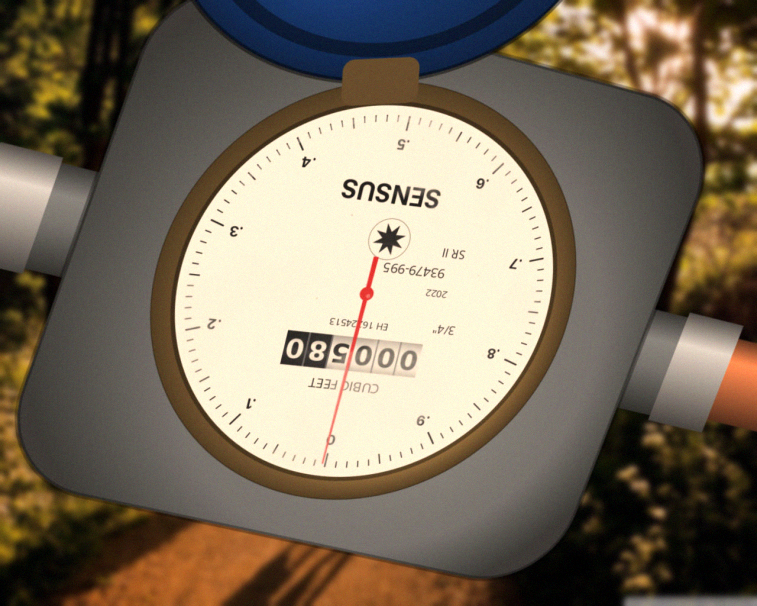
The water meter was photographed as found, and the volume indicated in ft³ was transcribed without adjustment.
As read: 580.00 ft³
